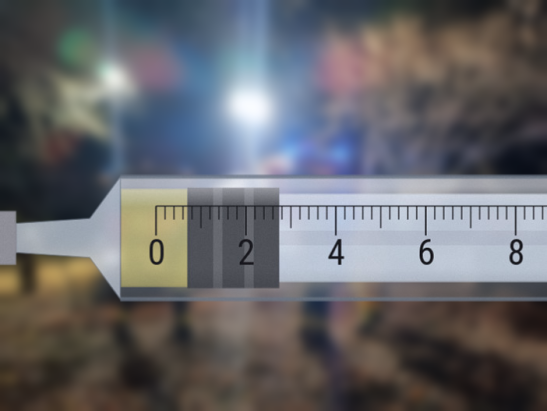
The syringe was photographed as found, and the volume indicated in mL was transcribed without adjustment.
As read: 0.7 mL
